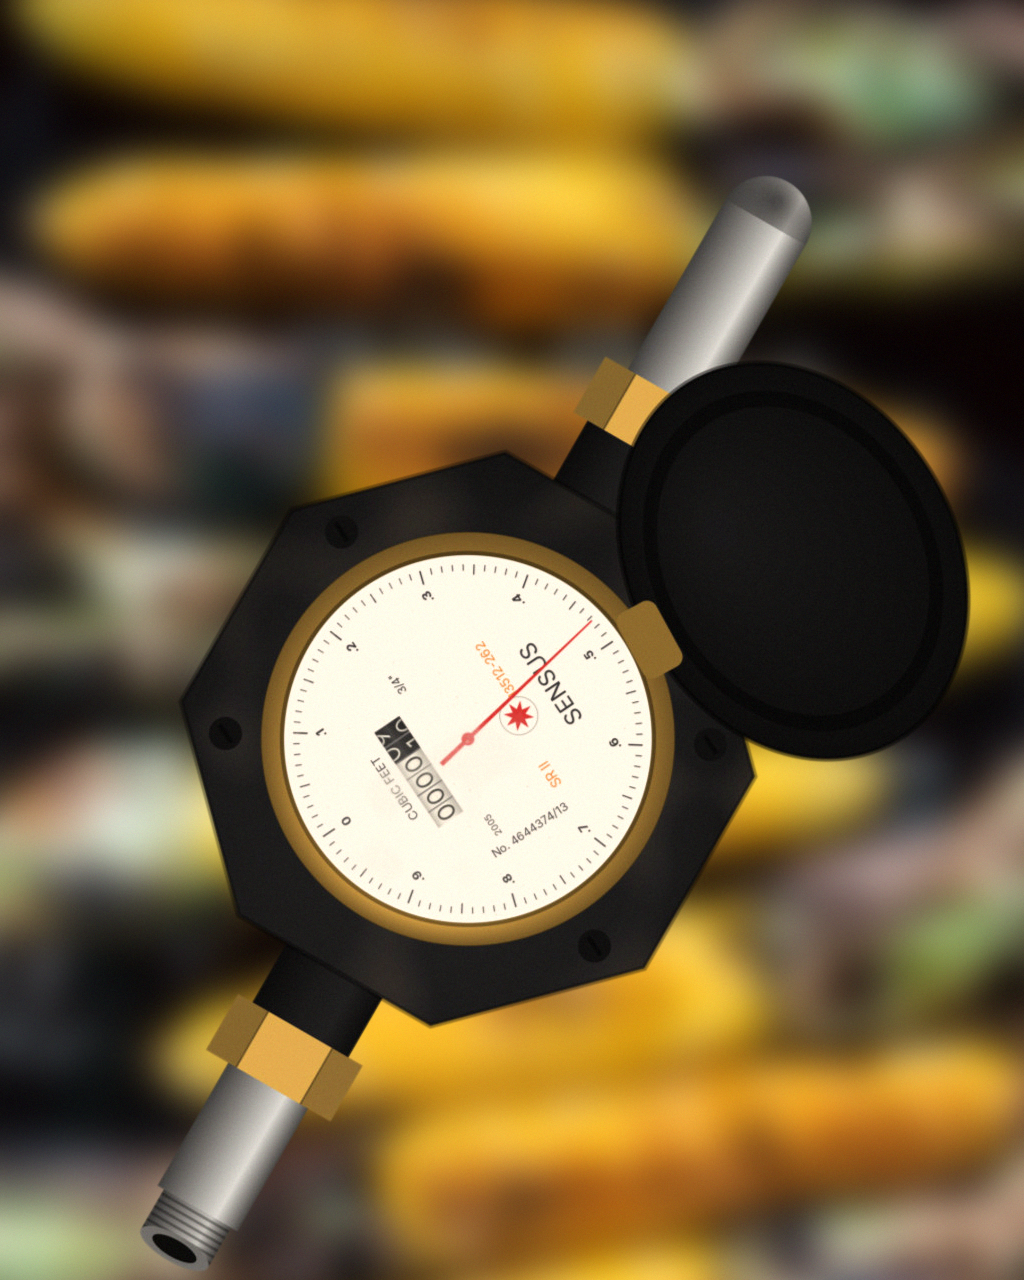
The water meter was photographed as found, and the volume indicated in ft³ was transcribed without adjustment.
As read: 9.47 ft³
